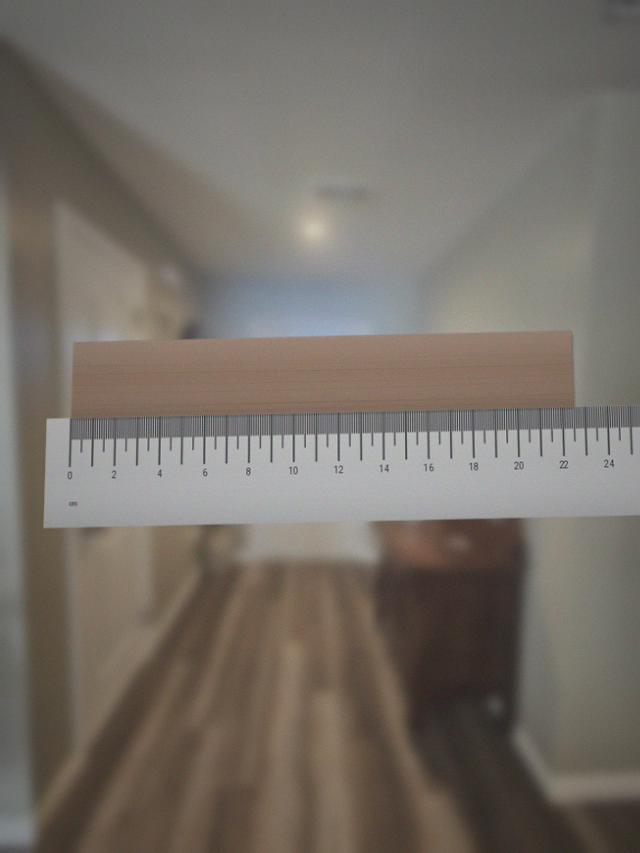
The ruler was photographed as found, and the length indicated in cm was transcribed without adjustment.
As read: 22.5 cm
